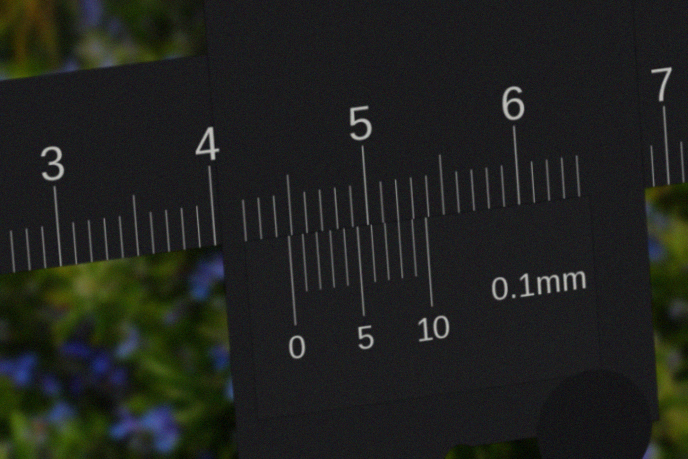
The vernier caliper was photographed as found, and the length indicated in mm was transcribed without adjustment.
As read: 44.8 mm
